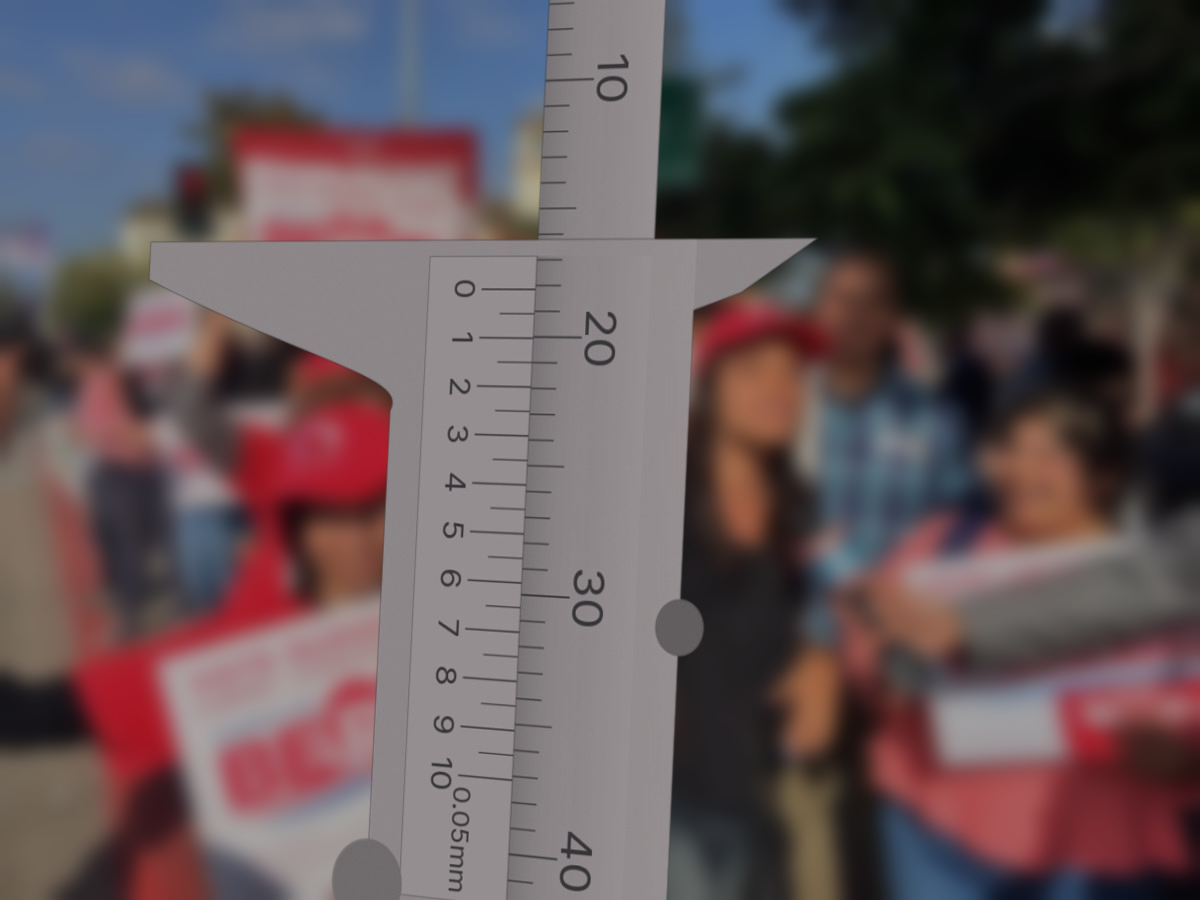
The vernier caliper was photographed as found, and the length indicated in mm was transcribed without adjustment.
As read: 18.15 mm
